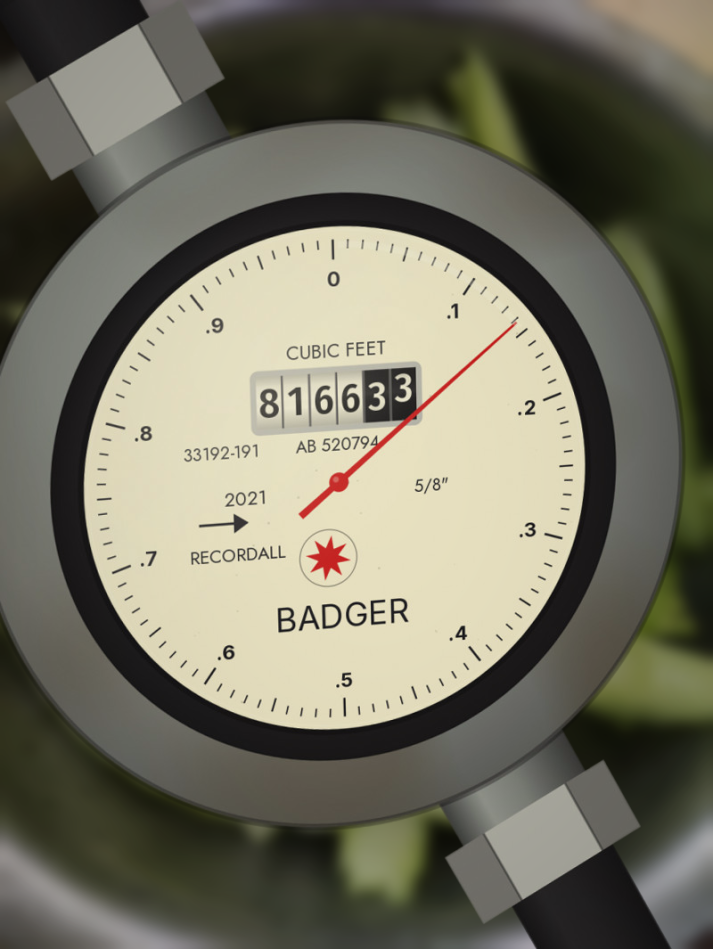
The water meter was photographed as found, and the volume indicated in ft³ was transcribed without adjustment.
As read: 816633.14 ft³
